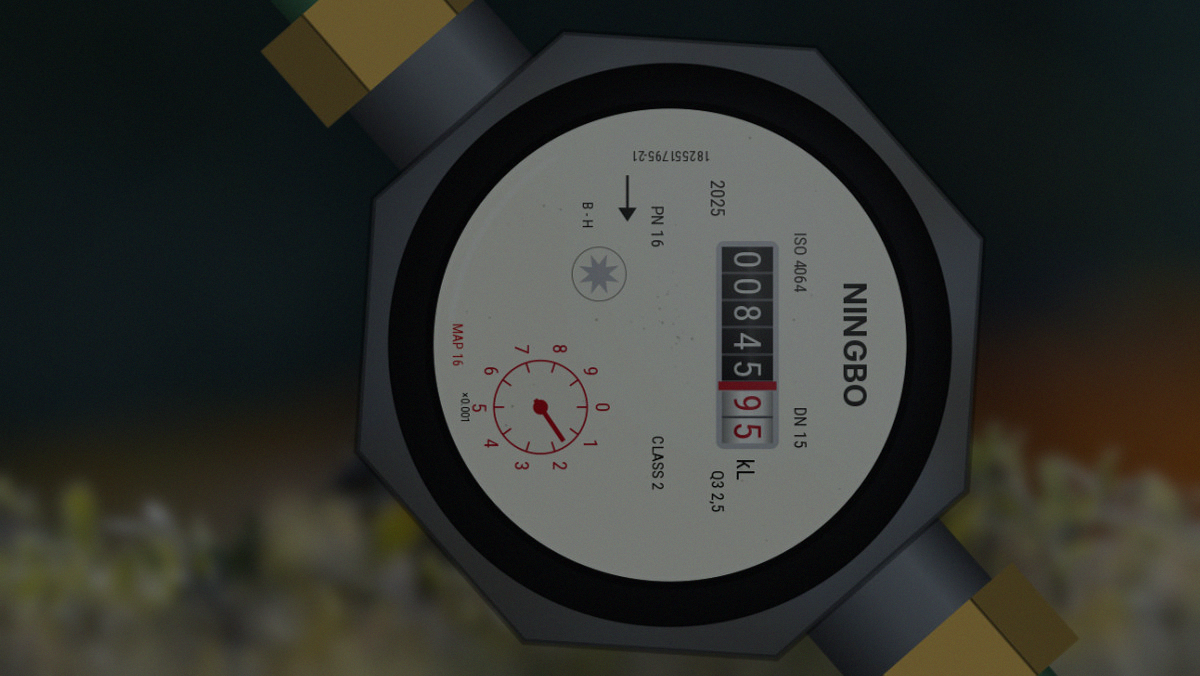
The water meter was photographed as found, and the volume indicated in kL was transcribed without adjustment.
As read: 845.951 kL
